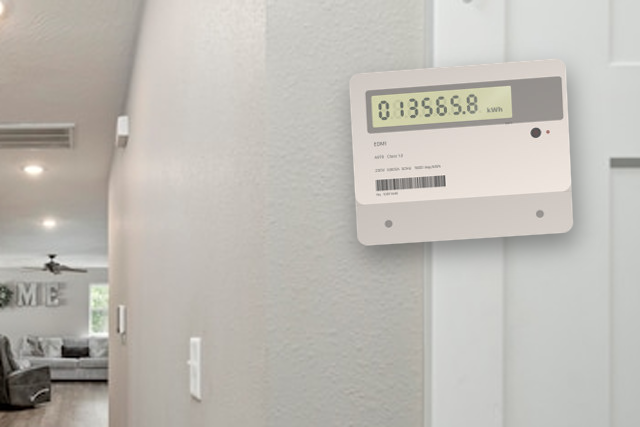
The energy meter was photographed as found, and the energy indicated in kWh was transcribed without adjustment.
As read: 13565.8 kWh
